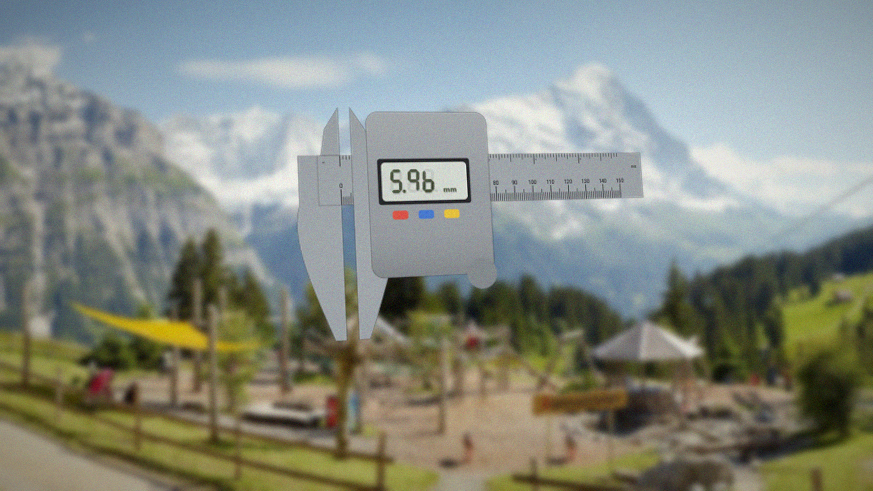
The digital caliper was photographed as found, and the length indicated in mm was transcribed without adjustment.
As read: 5.96 mm
